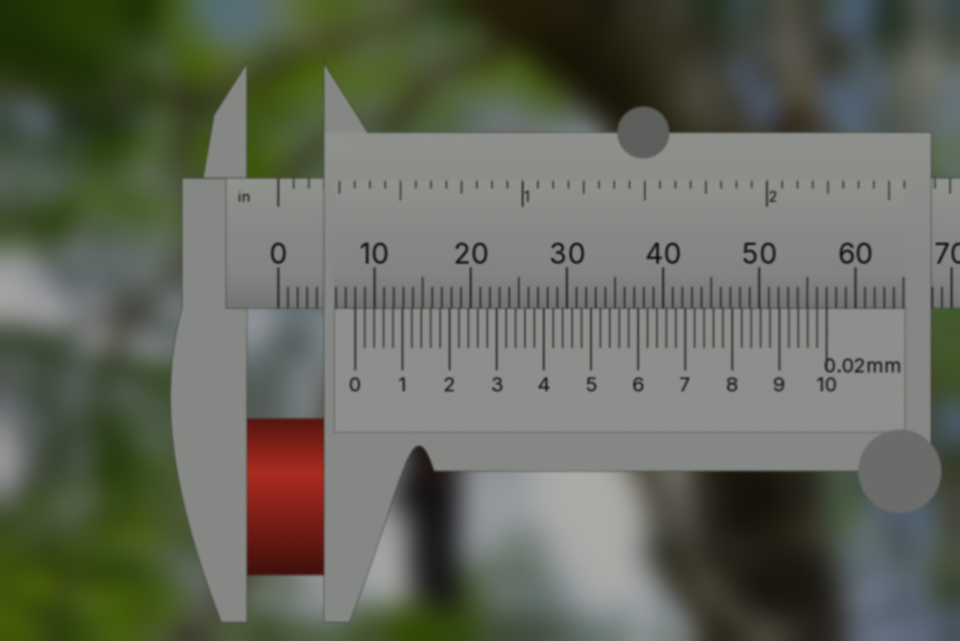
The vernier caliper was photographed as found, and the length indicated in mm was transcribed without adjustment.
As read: 8.0 mm
